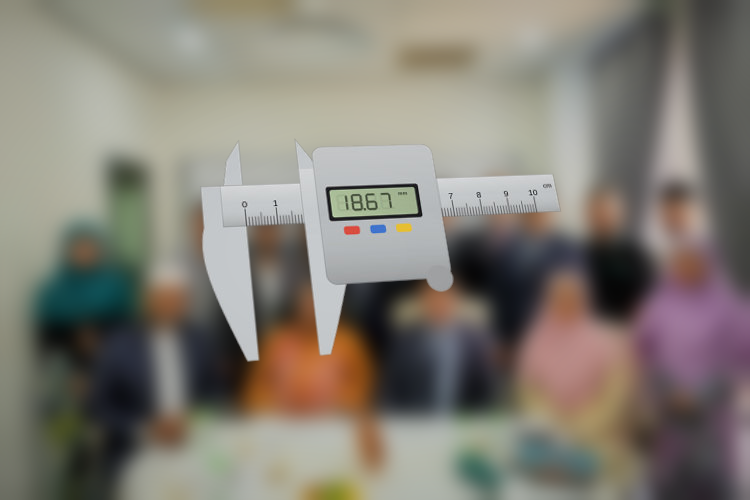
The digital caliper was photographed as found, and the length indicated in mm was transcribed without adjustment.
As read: 18.67 mm
